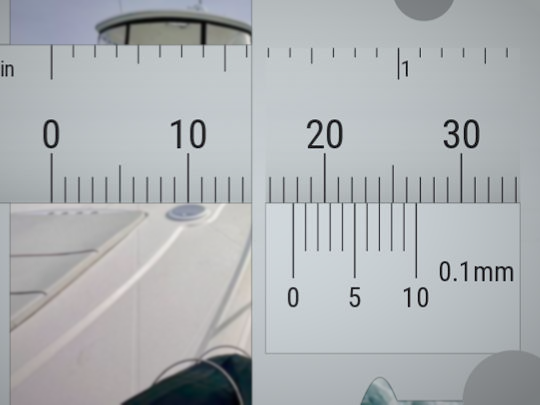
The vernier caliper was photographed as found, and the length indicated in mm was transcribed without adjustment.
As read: 17.7 mm
